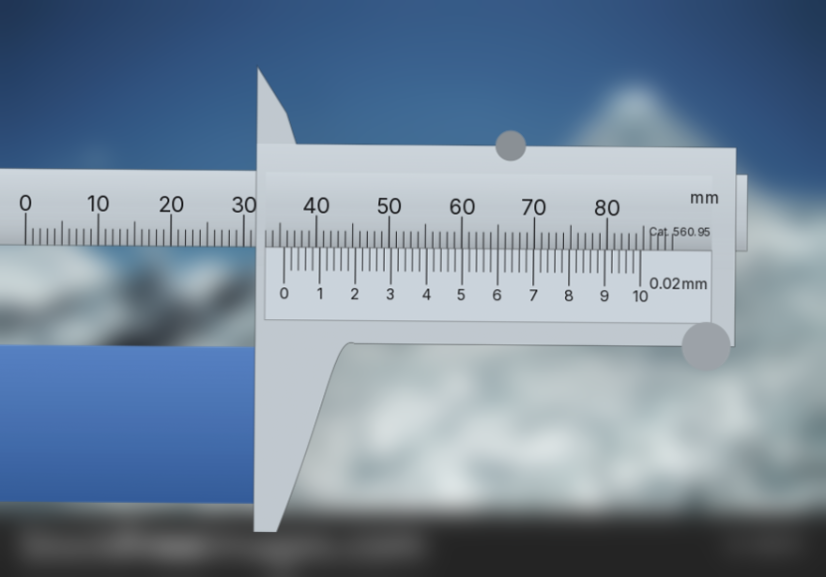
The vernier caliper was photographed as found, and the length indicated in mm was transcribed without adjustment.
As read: 35.6 mm
